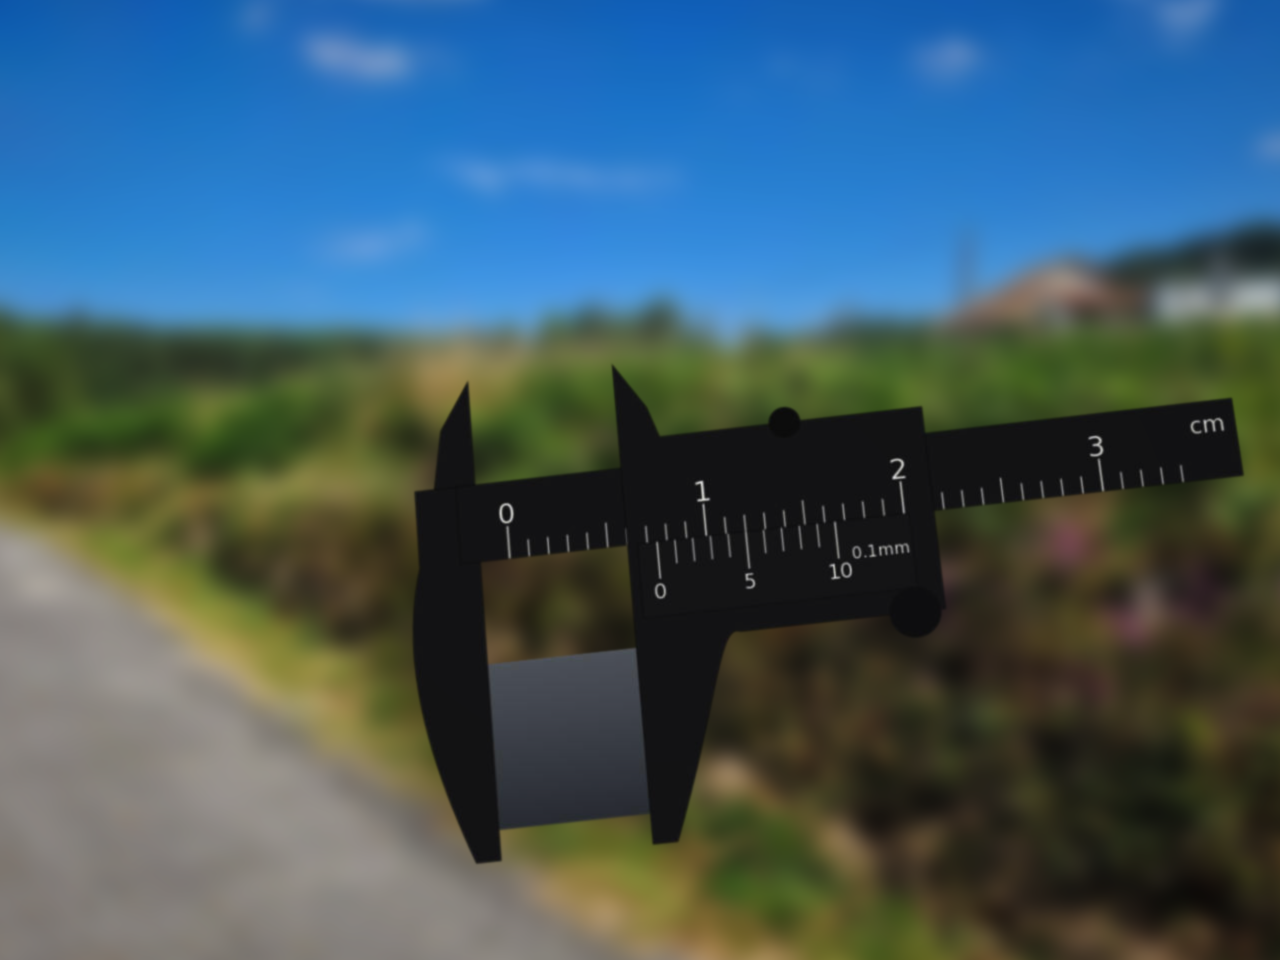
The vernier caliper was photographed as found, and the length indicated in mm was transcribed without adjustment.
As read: 7.5 mm
